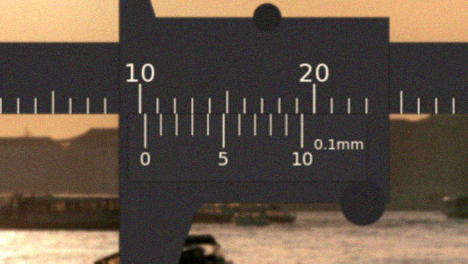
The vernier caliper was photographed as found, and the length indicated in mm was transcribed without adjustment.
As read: 10.3 mm
